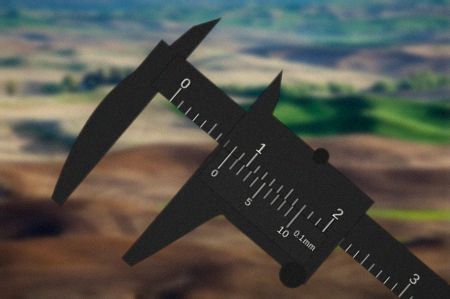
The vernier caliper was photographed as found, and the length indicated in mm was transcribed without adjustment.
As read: 8.0 mm
